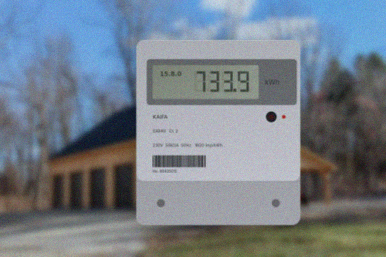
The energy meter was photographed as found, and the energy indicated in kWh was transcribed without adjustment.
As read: 733.9 kWh
